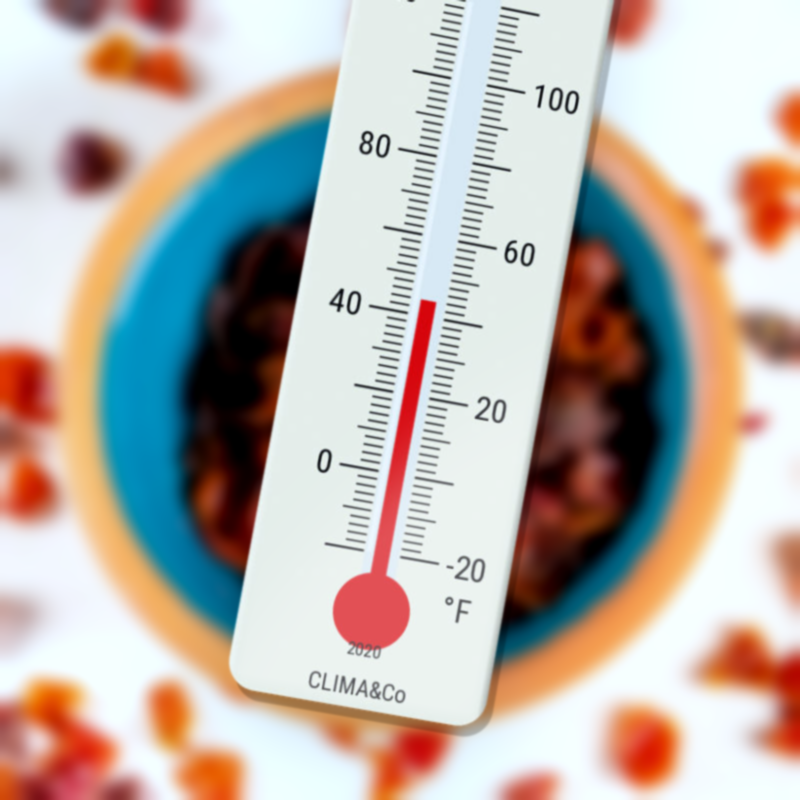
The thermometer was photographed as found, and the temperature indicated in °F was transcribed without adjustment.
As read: 44 °F
